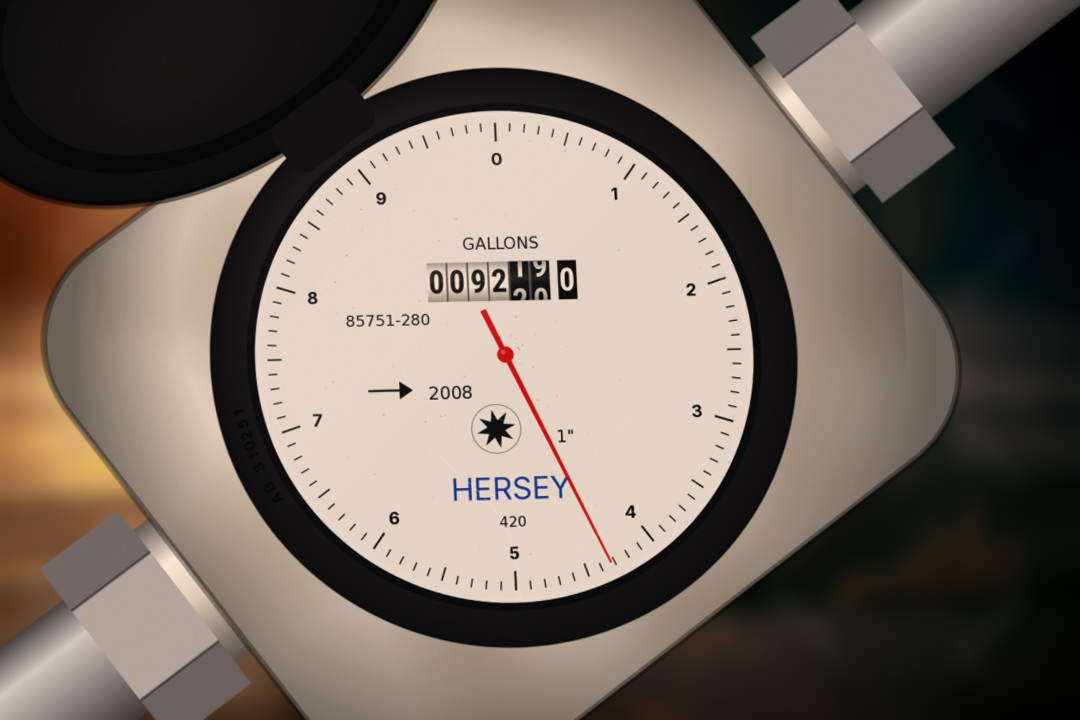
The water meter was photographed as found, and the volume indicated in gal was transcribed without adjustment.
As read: 92194.3 gal
